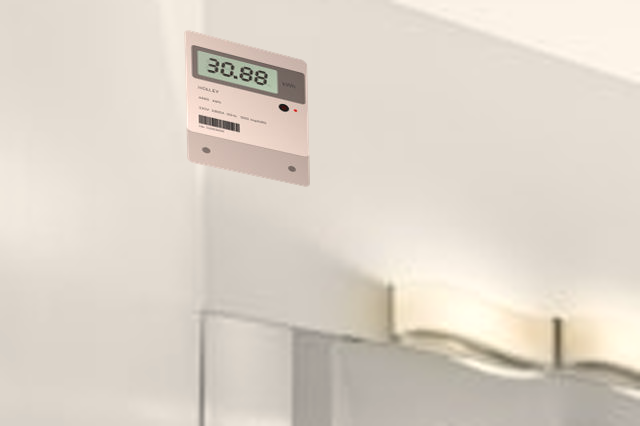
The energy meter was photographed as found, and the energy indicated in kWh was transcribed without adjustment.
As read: 30.88 kWh
